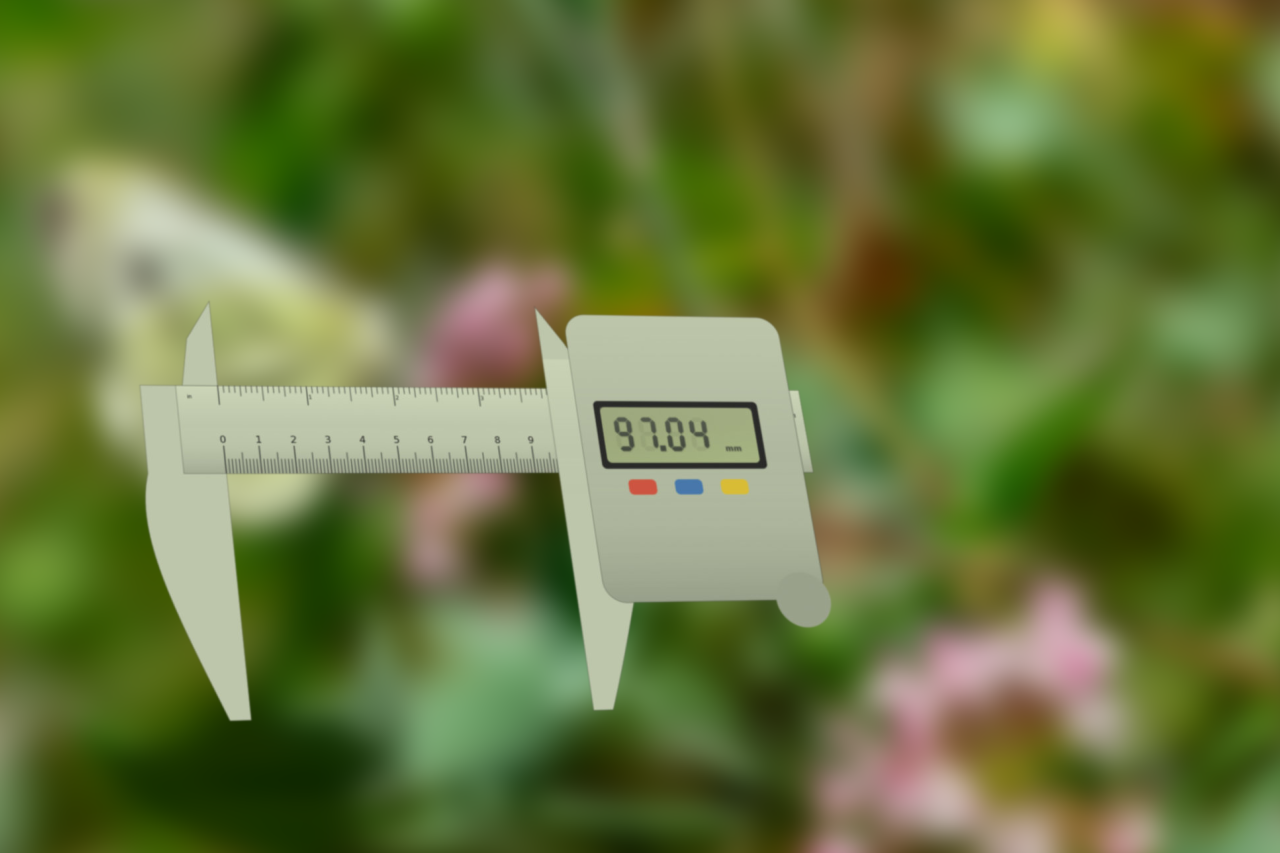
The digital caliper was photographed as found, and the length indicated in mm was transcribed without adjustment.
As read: 97.04 mm
